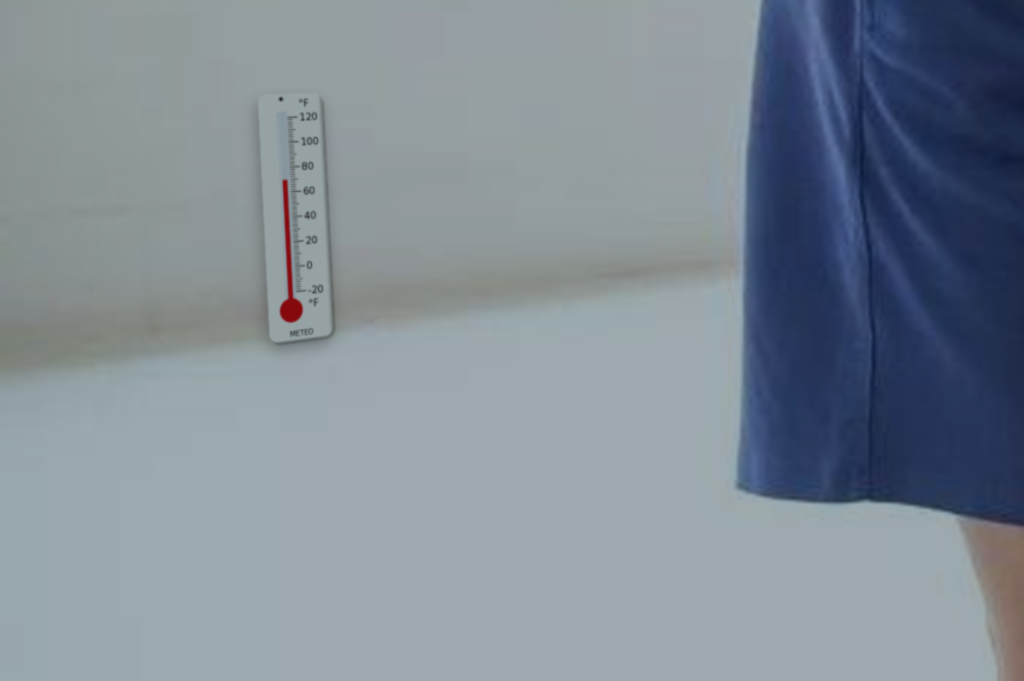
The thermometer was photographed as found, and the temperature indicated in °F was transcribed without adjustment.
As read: 70 °F
